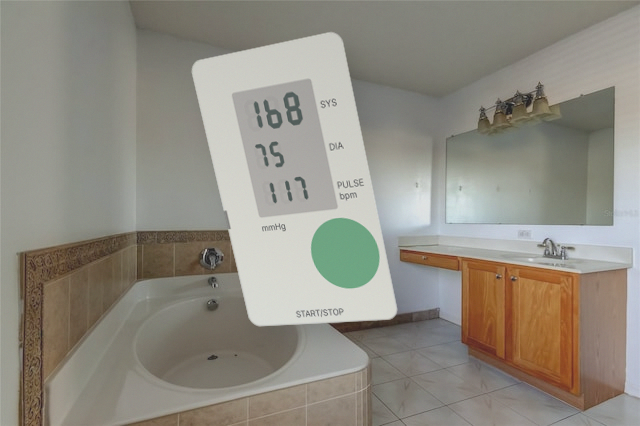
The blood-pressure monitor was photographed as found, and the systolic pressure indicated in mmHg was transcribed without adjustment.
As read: 168 mmHg
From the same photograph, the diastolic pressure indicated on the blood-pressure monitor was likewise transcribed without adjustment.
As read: 75 mmHg
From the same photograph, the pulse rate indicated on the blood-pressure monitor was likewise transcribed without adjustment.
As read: 117 bpm
